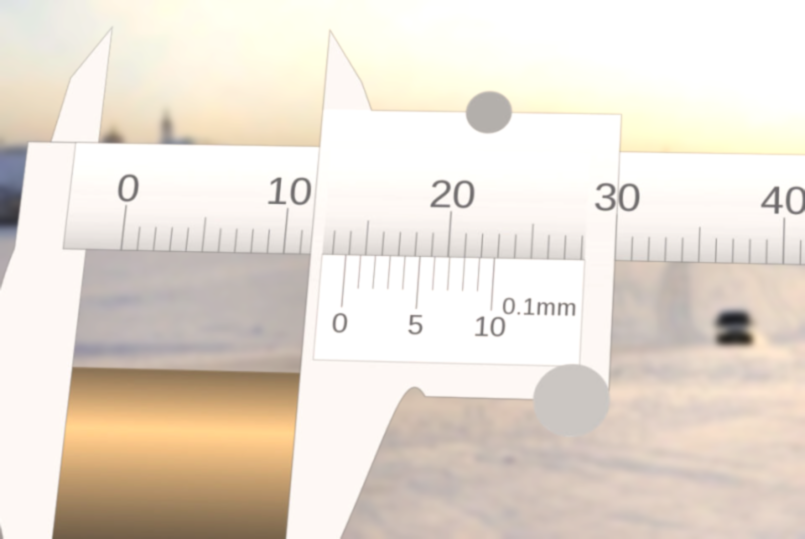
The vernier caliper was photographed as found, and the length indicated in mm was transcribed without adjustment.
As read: 13.8 mm
